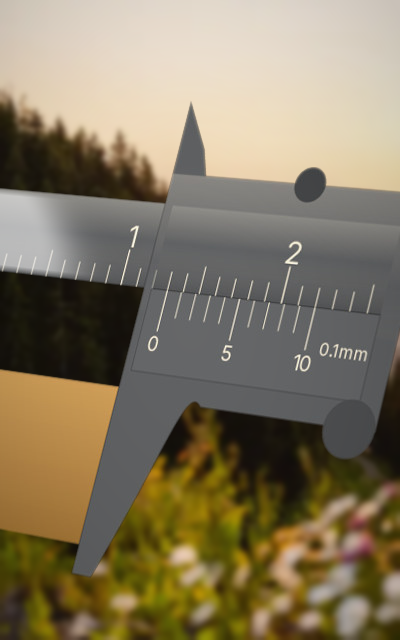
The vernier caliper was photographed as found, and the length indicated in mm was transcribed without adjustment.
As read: 13.0 mm
